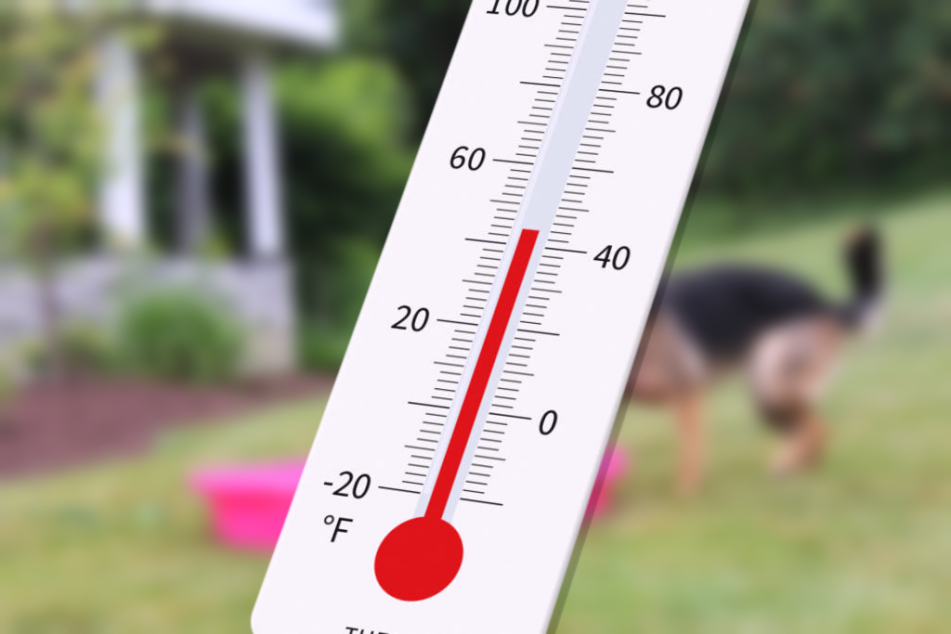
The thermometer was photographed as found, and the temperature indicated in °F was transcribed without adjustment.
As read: 44 °F
